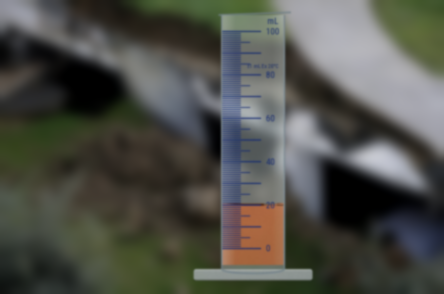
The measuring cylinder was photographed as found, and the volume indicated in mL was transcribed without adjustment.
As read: 20 mL
